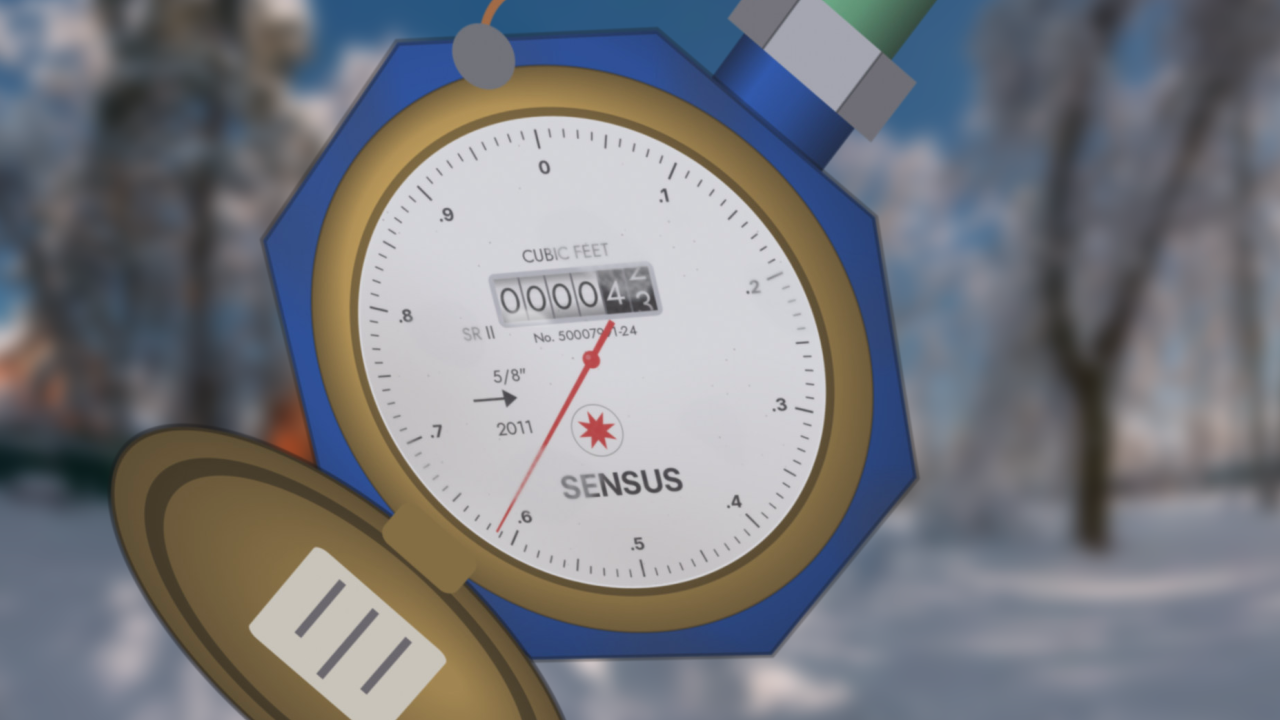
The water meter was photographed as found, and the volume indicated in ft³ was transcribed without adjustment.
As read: 42.61 ft³
